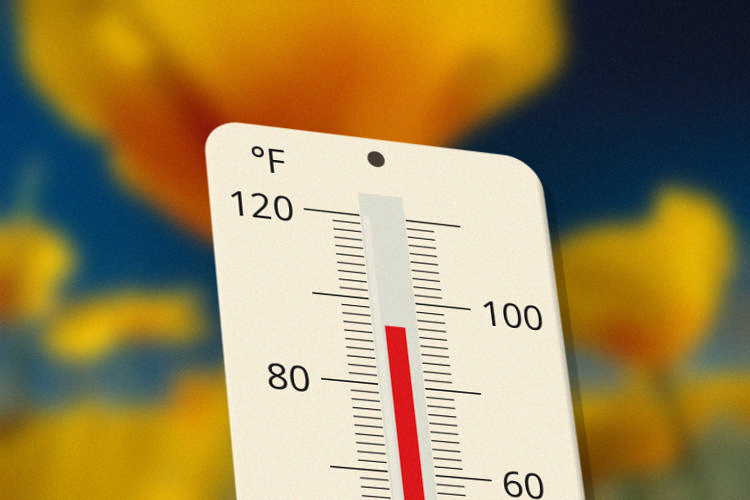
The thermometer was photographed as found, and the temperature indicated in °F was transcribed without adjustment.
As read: 94 °F
